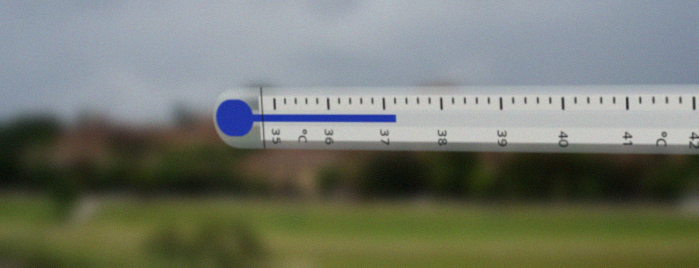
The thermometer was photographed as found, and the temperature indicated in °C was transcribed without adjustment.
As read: 37.2 °C
